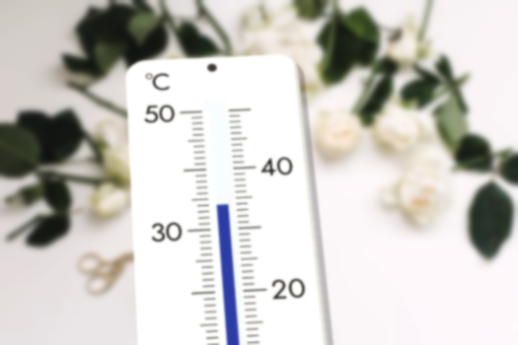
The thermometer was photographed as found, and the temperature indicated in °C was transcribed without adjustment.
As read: 34 °C
